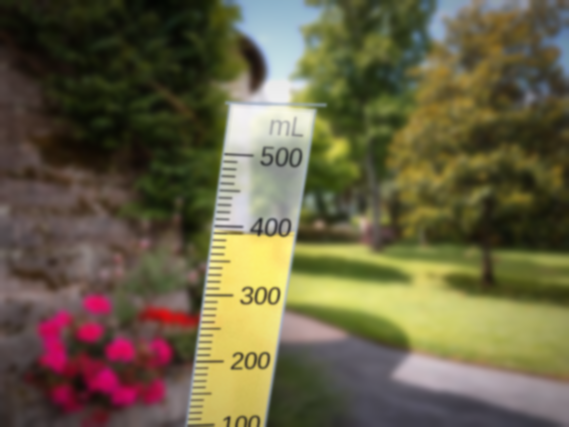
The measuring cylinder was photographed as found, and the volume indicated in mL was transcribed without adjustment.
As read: 390 mL
